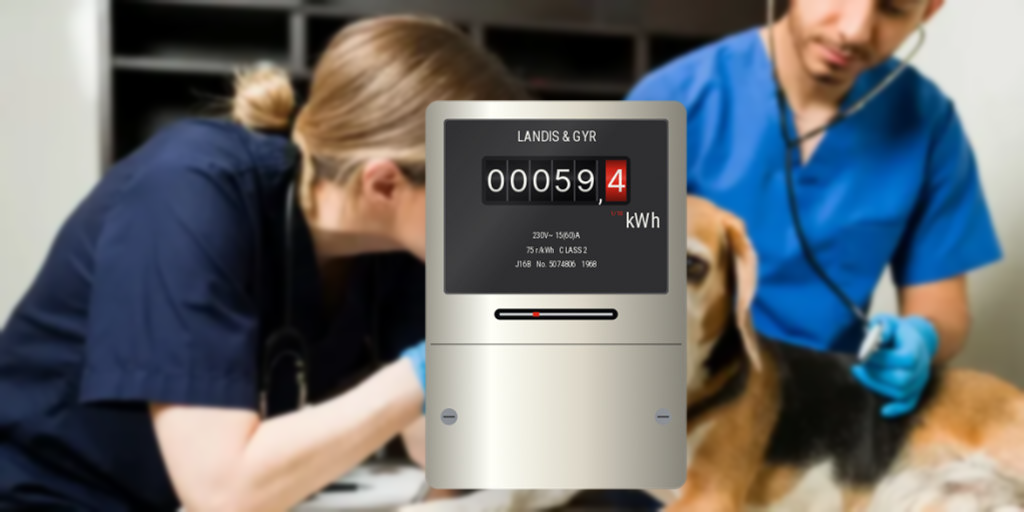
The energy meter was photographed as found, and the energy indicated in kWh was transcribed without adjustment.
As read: 59.4 kWh
